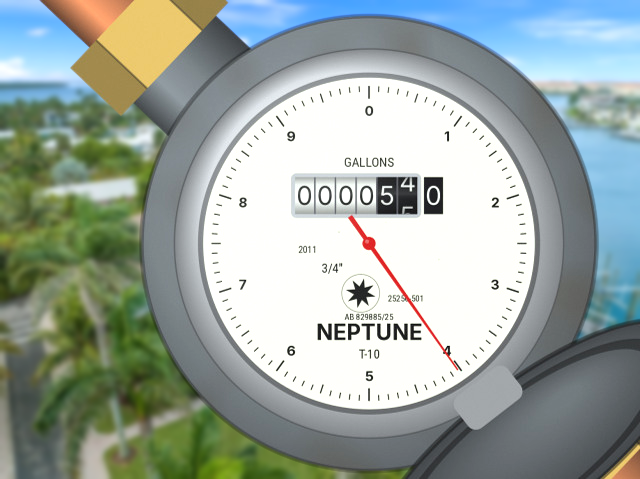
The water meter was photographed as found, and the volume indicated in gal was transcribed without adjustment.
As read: 544.0 gal
